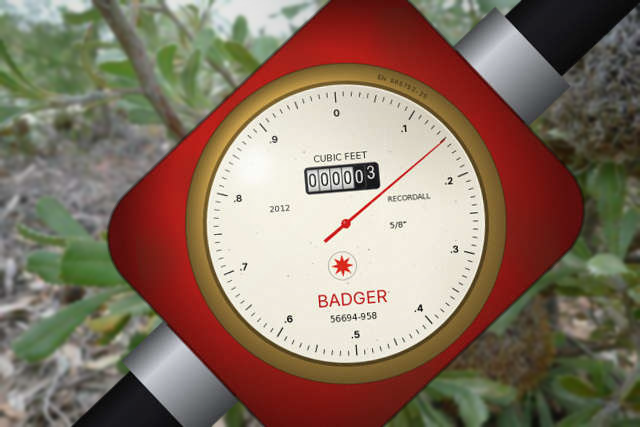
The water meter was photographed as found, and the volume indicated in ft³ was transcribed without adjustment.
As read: 3.15 ft³
